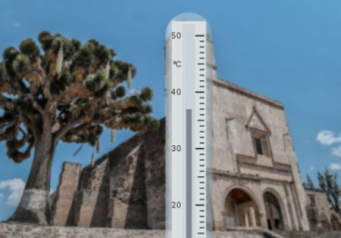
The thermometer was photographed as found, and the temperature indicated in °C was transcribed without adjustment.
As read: 37 °C
